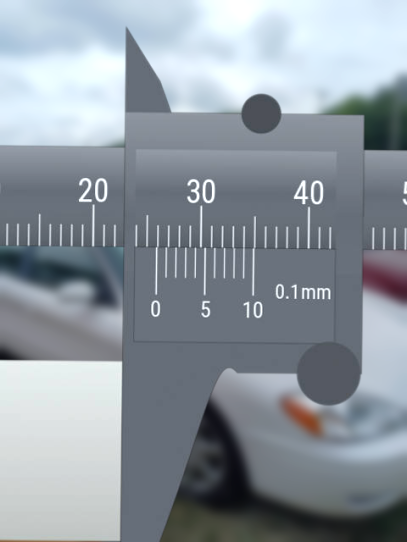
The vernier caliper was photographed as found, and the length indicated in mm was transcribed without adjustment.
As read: 25.9 mm
